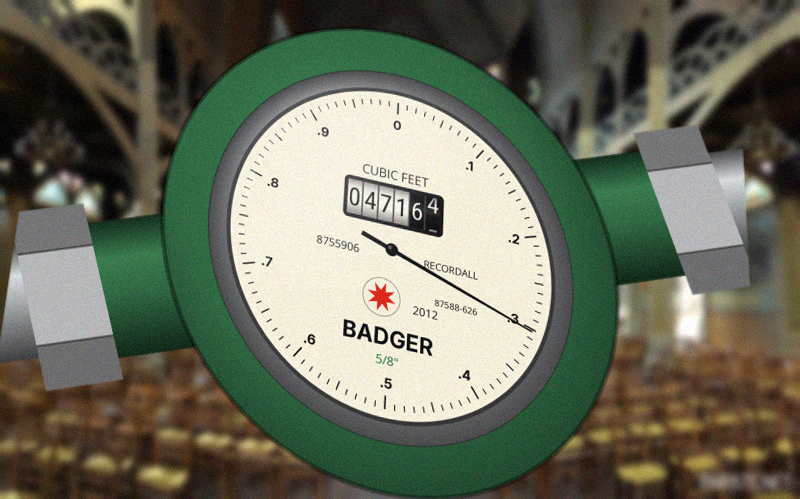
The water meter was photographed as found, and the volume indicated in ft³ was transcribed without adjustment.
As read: 47164.30 ft³
